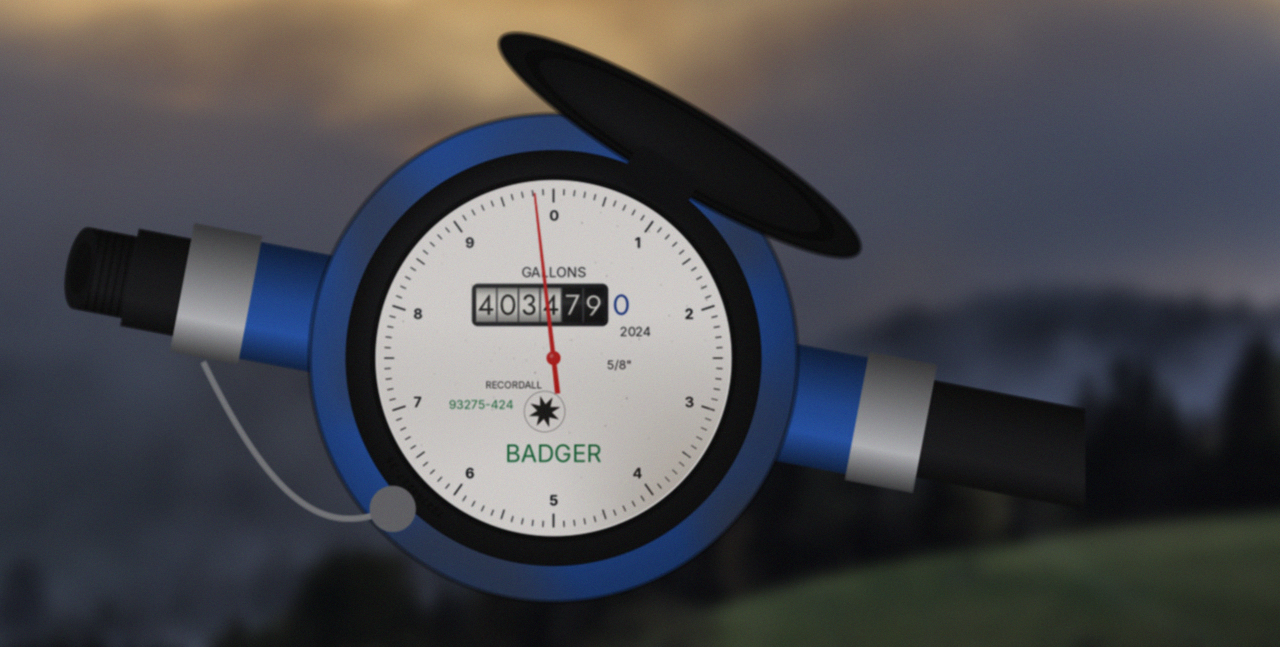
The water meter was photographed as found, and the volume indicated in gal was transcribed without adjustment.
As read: 4034789.8 gal
